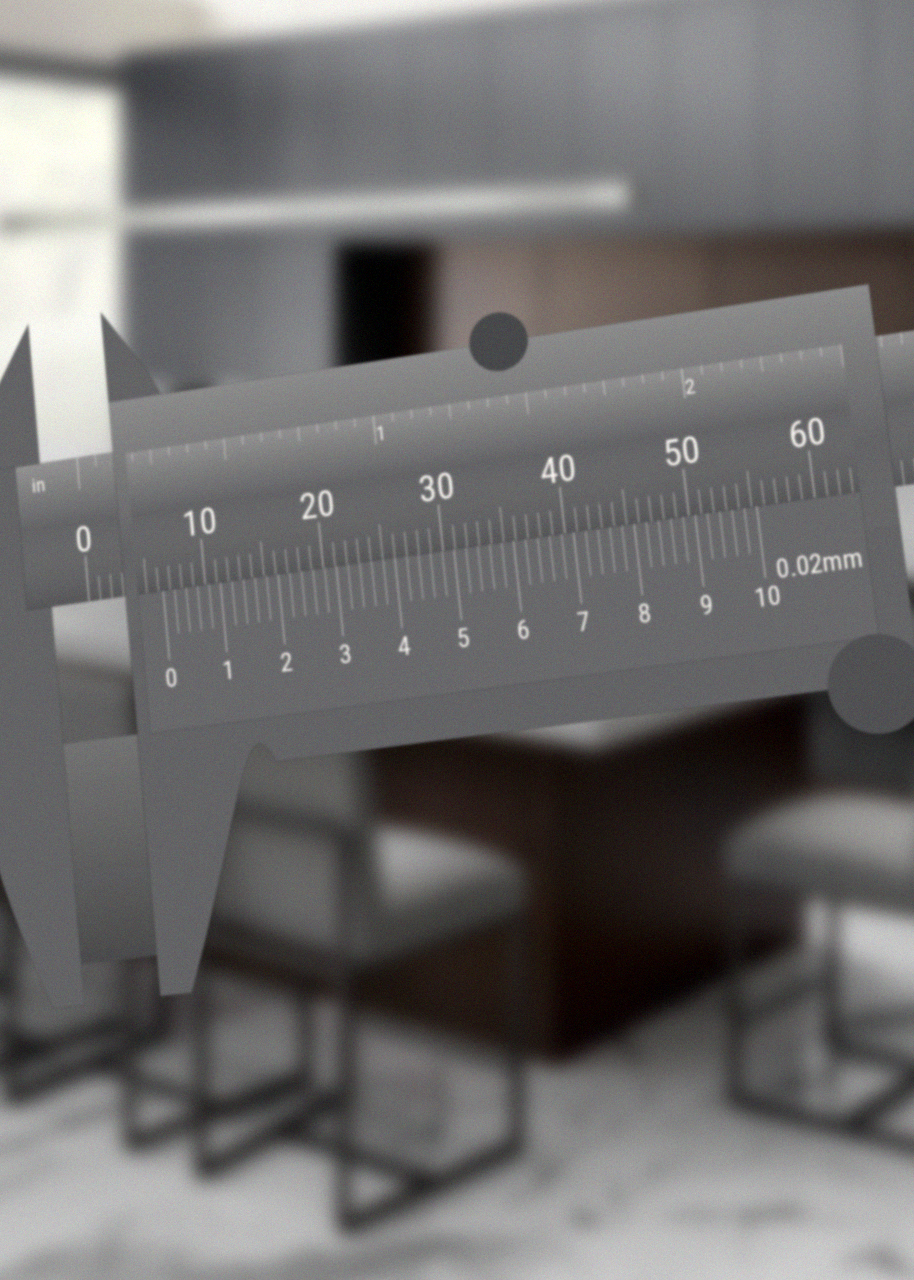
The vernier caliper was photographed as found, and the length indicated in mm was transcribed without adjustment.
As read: 6.4 mm
